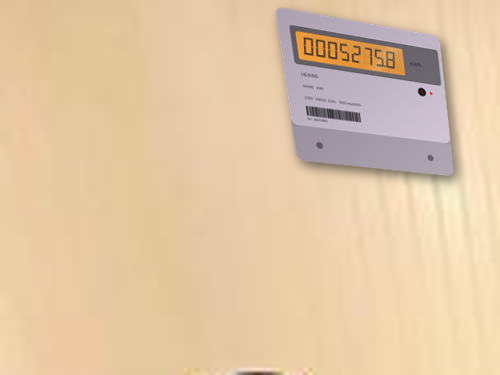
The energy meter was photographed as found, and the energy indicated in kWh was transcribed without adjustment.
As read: 5275.8 kWh
